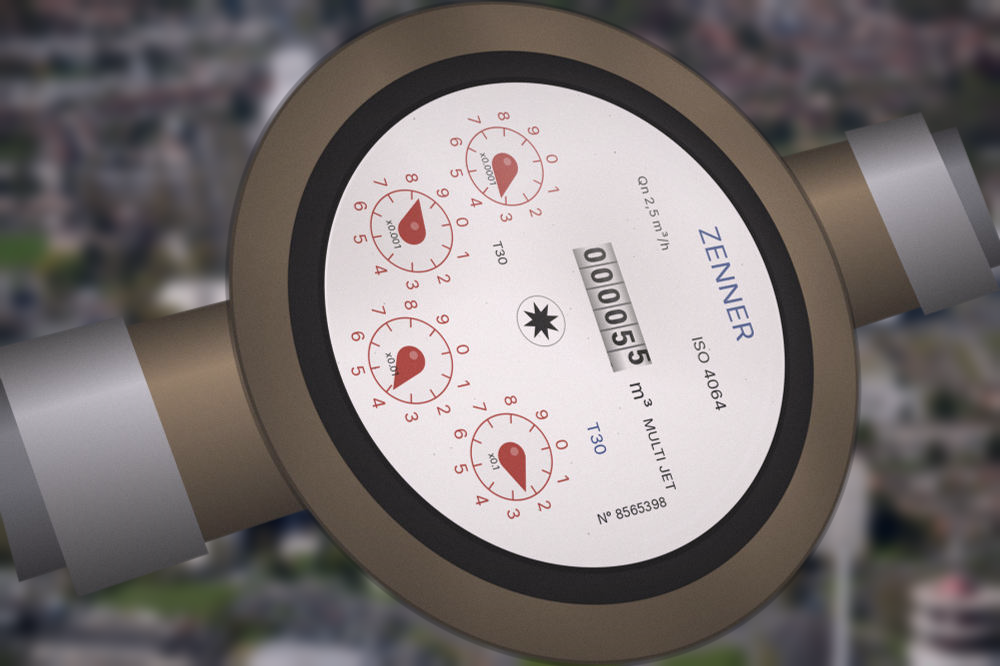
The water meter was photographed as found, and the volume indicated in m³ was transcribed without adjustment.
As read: 55.2383 m³
